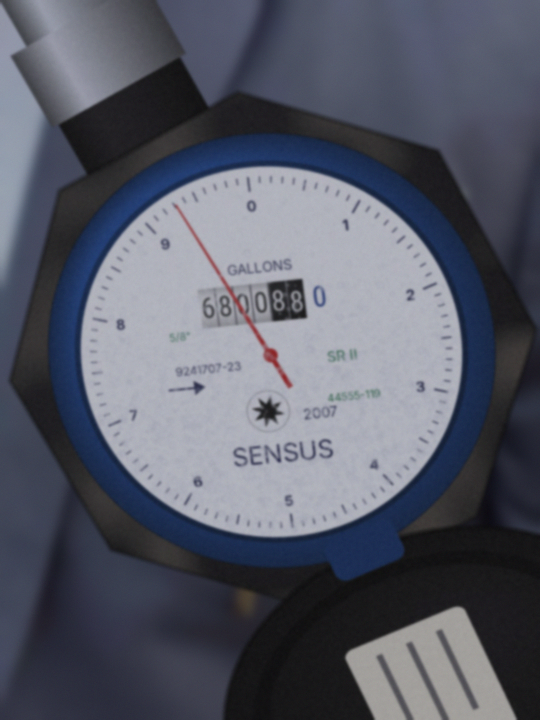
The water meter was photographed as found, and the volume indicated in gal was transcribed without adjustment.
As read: 6800879.3 gal
